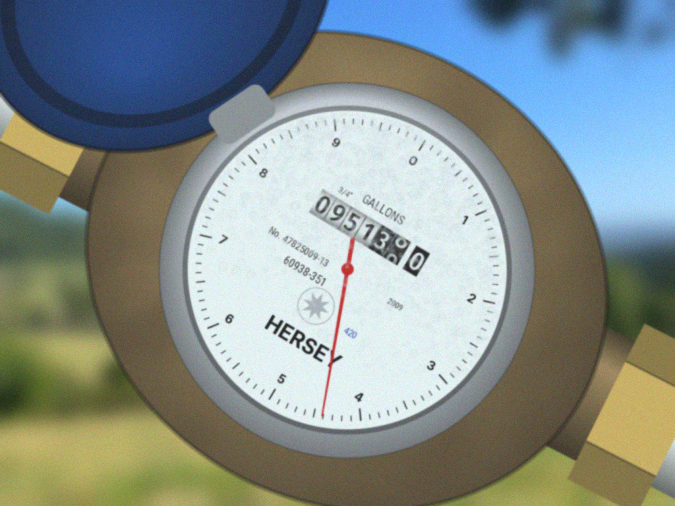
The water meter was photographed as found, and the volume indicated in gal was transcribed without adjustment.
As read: 951384.4 gal
